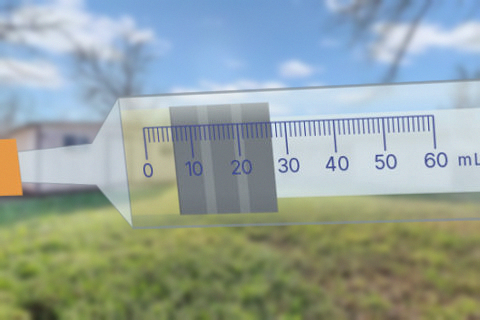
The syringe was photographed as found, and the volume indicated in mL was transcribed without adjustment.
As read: 6 mL
